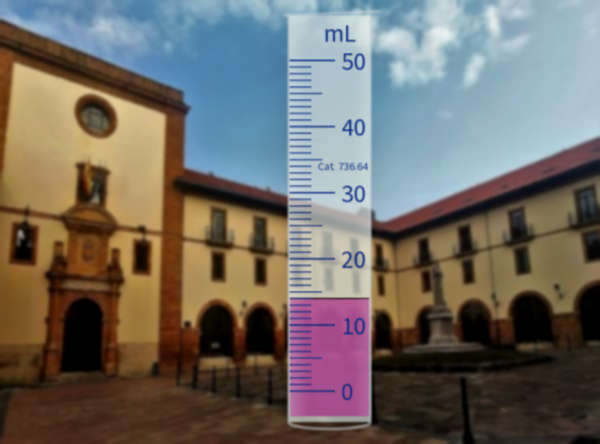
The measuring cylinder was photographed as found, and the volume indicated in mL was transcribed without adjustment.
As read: 14 mL
